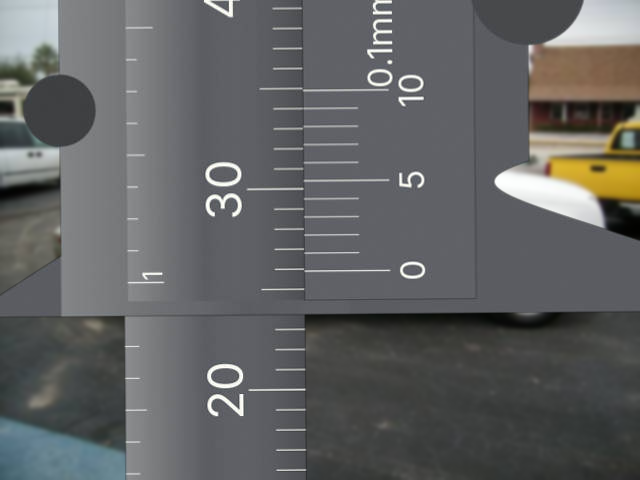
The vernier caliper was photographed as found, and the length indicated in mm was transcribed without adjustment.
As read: 25.9 mm
